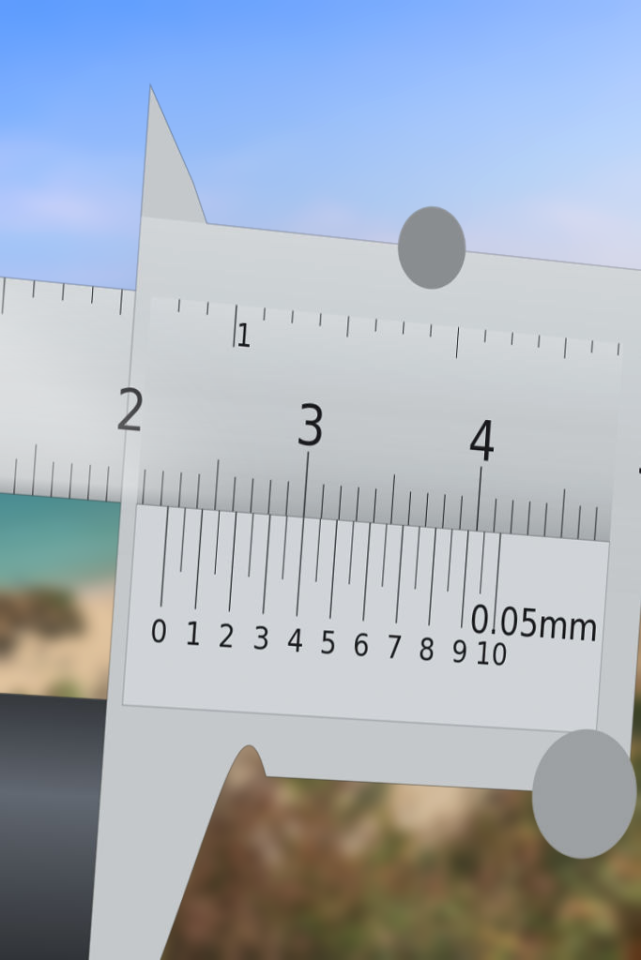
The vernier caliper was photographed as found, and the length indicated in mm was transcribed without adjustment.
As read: 22.4 mm
